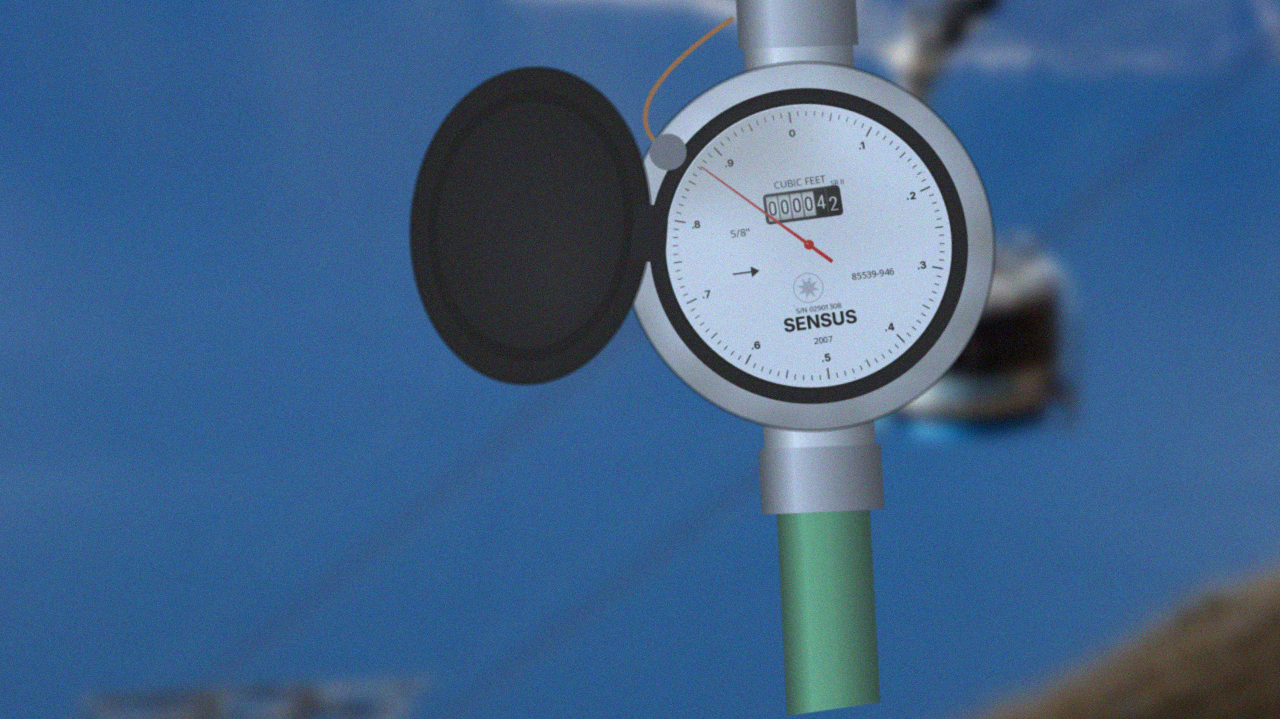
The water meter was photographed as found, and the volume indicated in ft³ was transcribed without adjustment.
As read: 41.87 ft³
